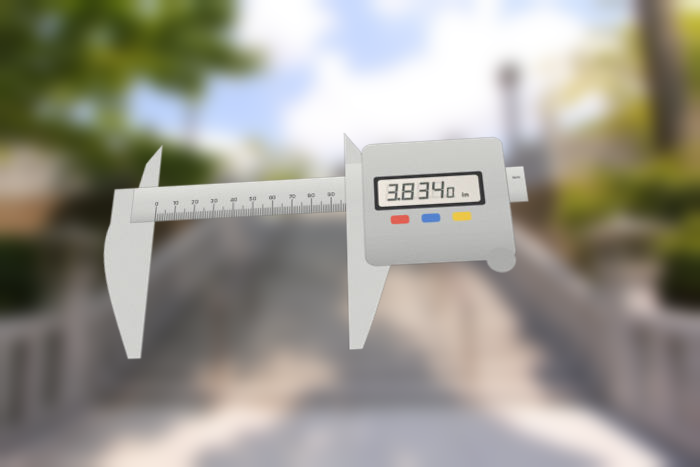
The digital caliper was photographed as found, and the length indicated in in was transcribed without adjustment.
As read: 3.8340 in
